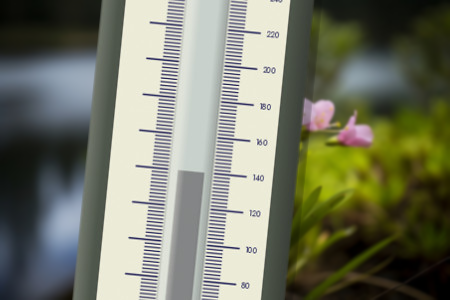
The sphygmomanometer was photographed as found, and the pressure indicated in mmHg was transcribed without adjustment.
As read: 140 mmHg
